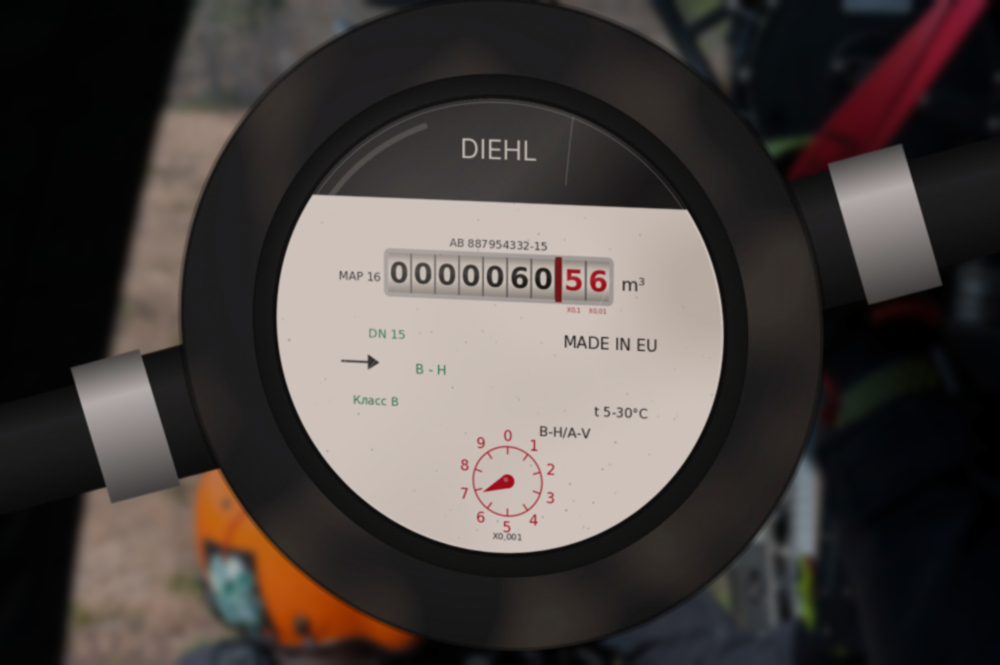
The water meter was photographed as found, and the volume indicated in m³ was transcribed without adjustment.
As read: 60.566 m³
